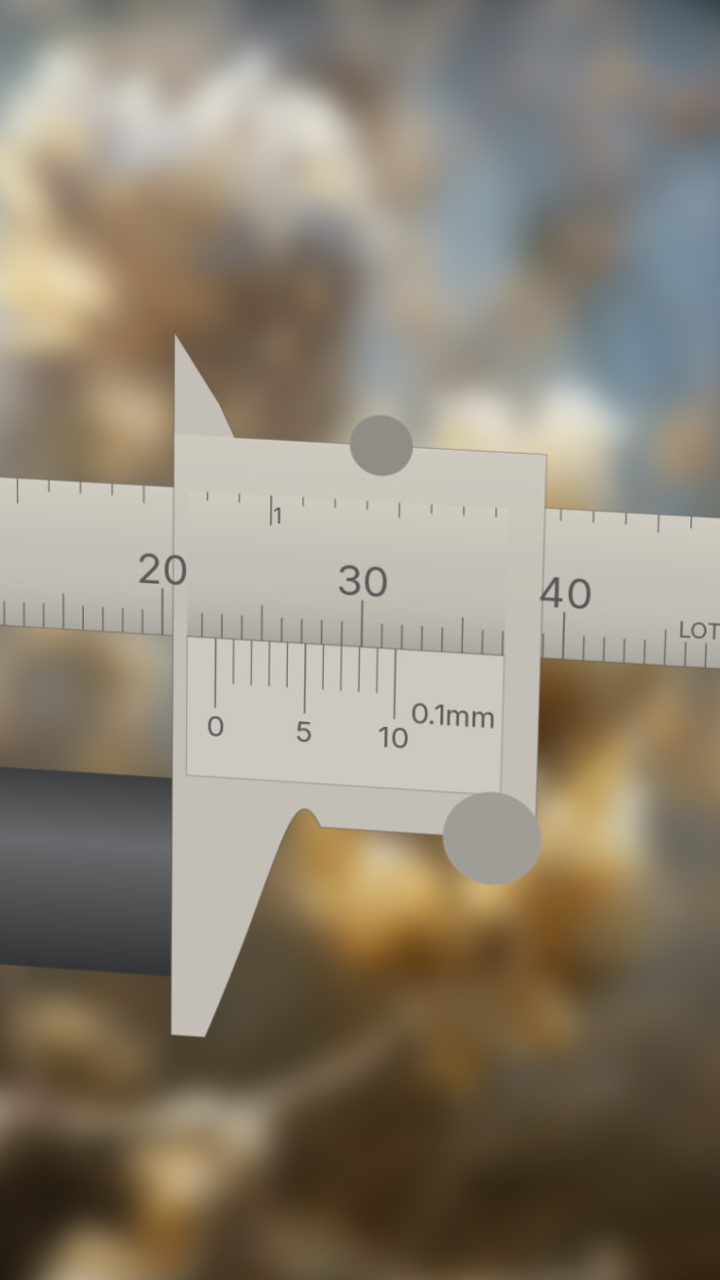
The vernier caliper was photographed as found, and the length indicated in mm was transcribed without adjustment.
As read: 22.7 mm
